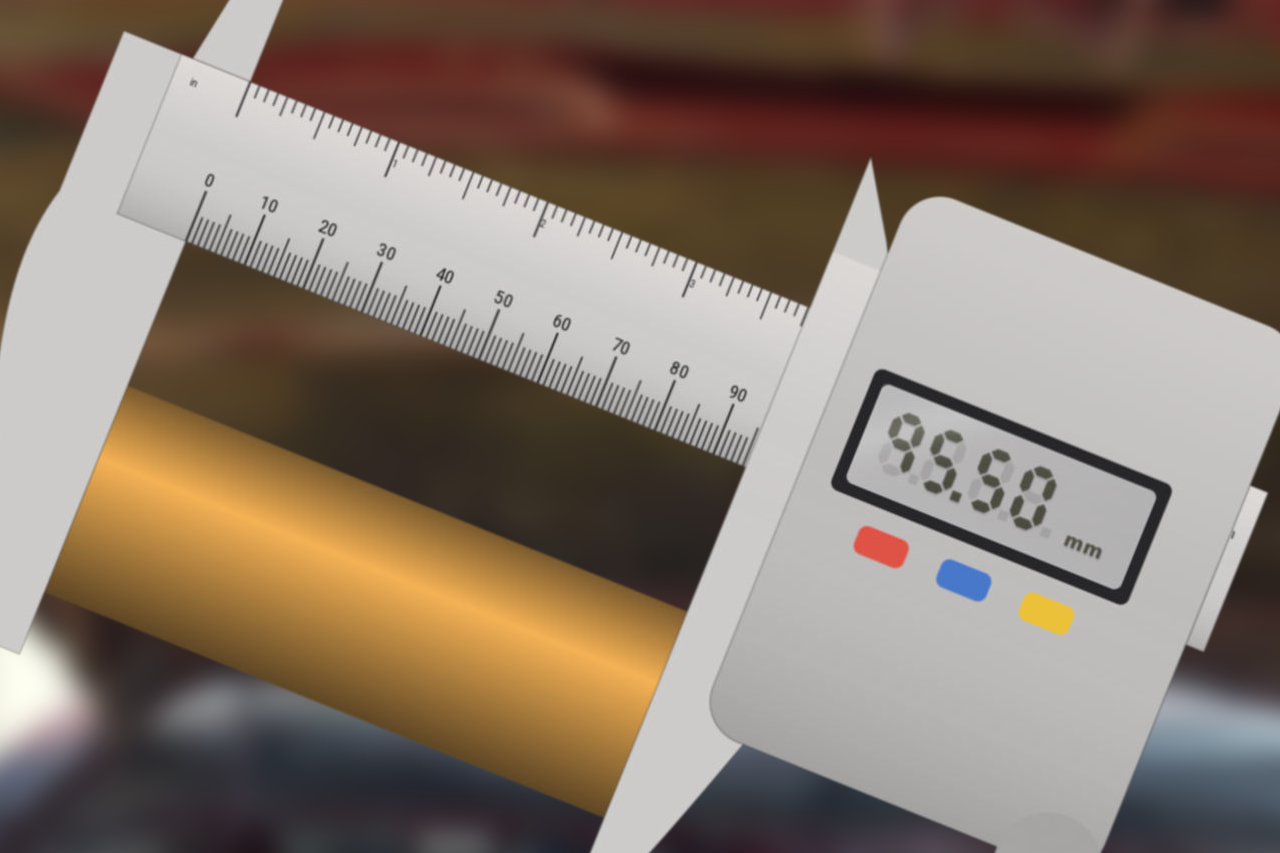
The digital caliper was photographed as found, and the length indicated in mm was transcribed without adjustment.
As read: 95.50 mm
